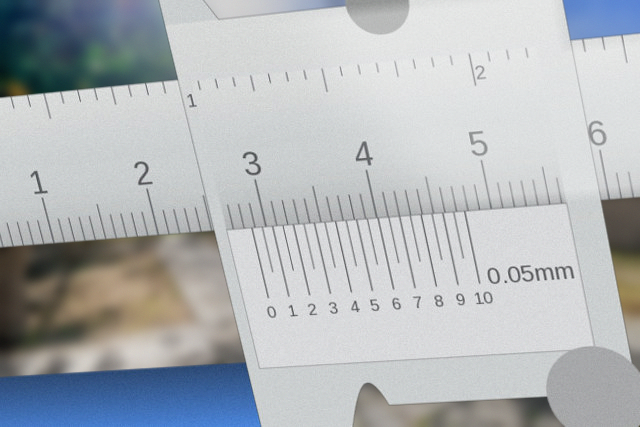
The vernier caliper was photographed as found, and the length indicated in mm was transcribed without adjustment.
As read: 28.7 mm
